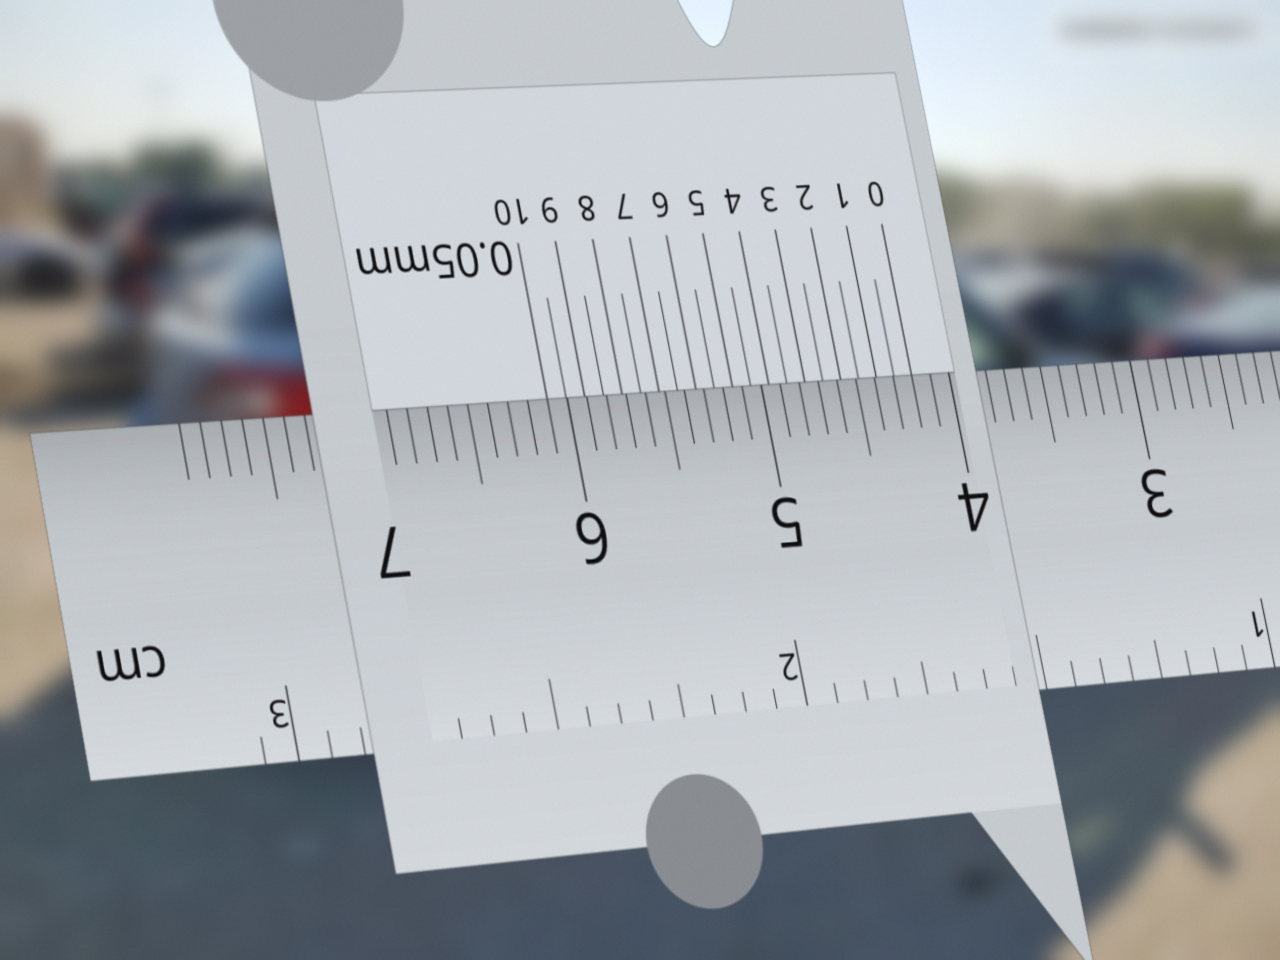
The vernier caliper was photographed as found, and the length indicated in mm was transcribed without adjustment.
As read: 42.0 mm
